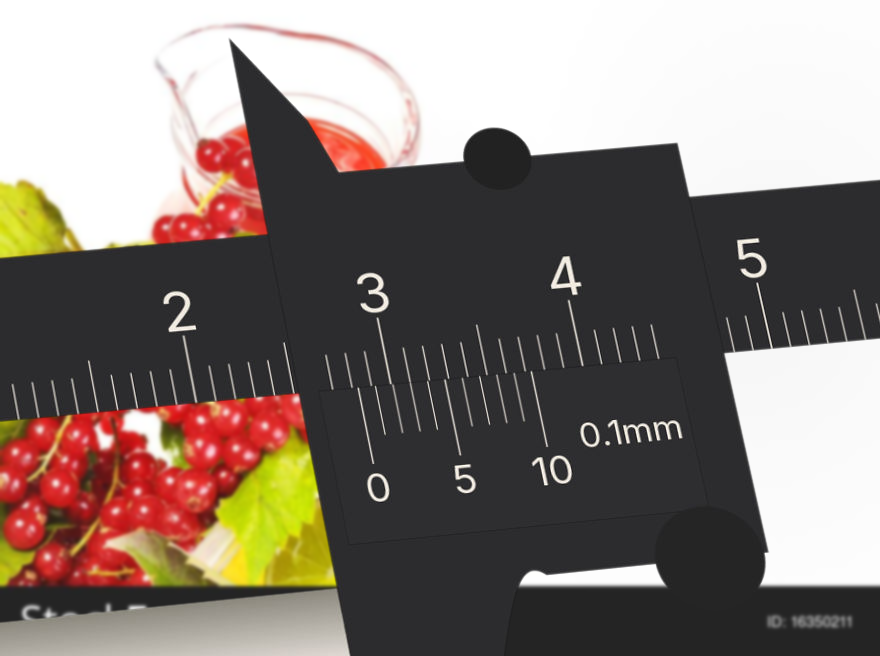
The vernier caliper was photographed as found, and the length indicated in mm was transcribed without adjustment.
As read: 28.3 mm
